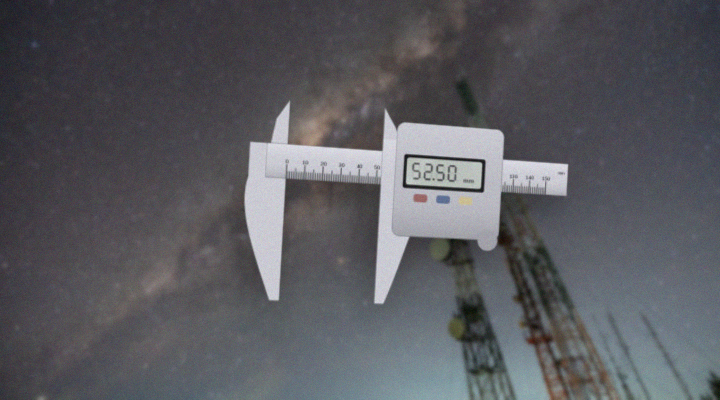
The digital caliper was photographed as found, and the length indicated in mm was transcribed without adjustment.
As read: 52.50 mm
